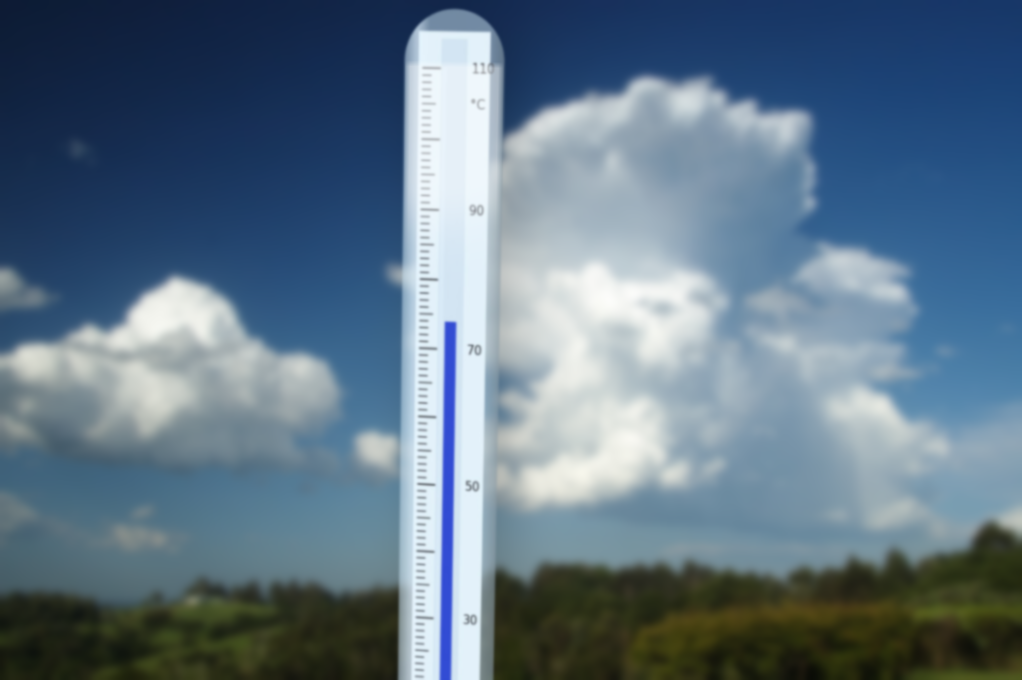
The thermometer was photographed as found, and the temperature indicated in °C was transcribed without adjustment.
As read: 74 °C
